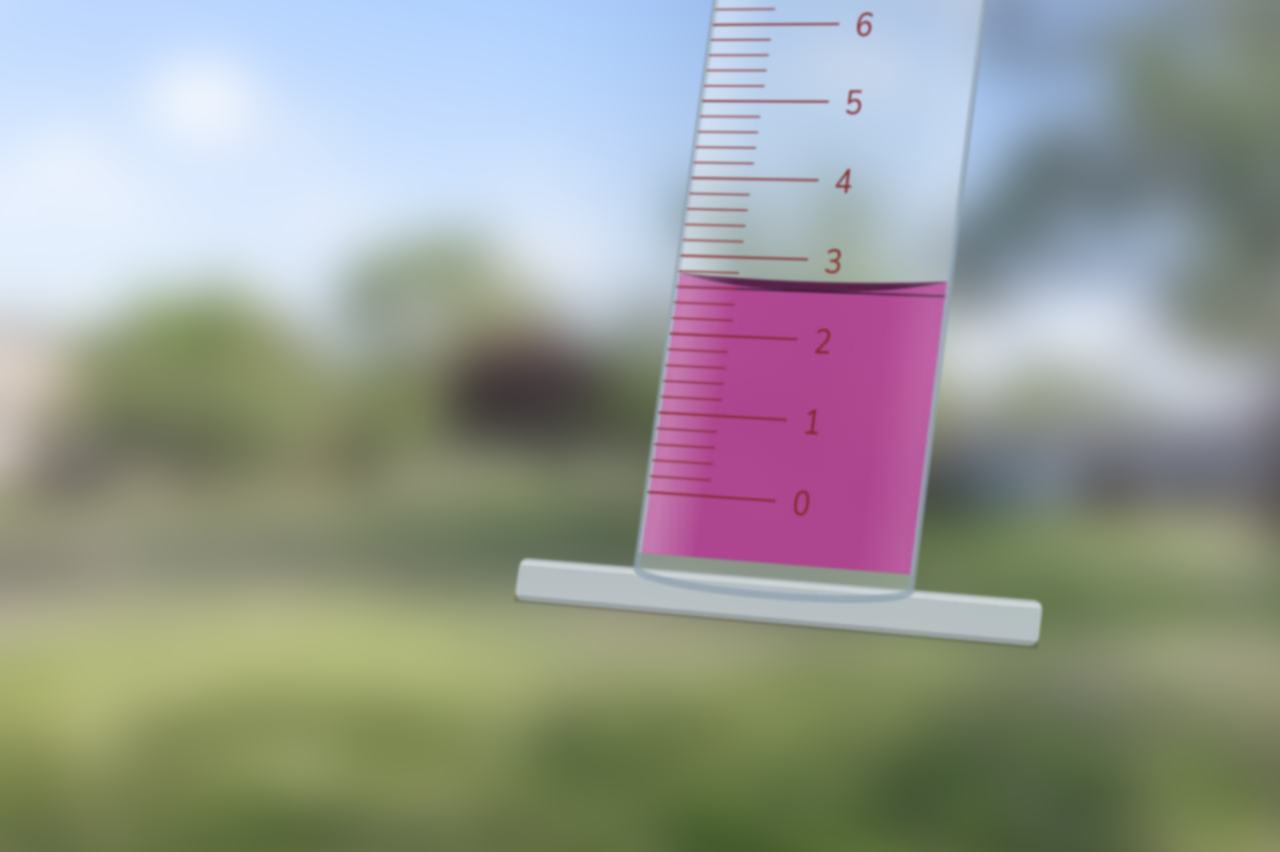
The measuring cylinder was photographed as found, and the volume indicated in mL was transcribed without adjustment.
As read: 2.6 mL
